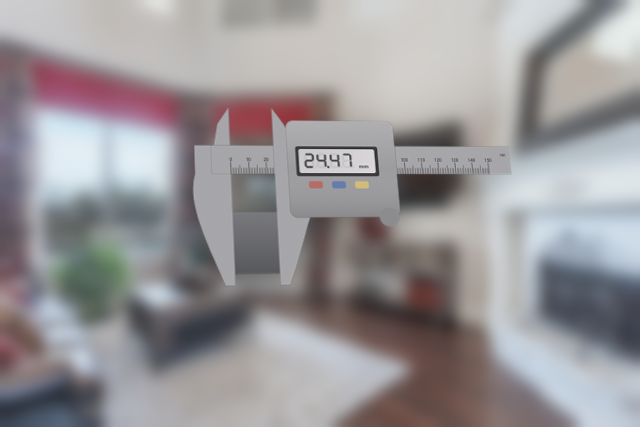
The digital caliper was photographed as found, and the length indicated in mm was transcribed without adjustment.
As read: 24.47 mm
